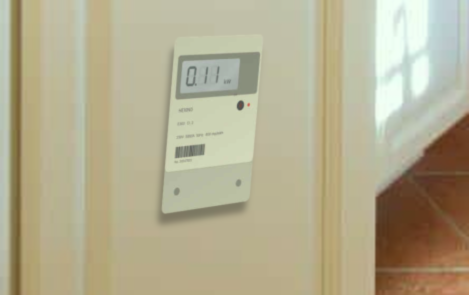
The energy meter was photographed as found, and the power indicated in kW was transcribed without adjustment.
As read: 0.11 kW
